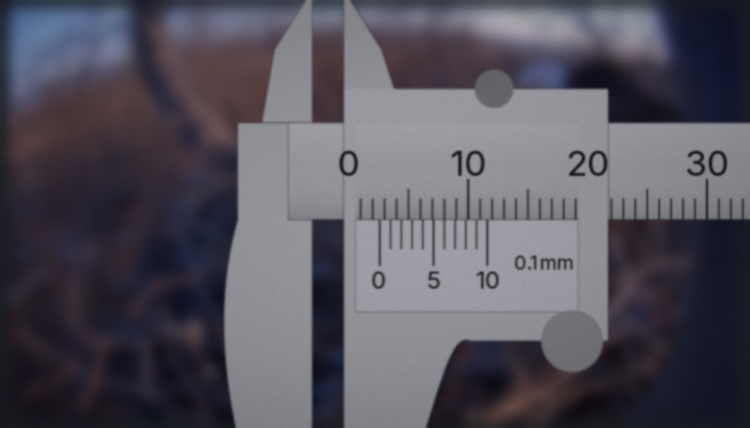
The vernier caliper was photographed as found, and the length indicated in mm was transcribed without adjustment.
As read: 2.6 mm
